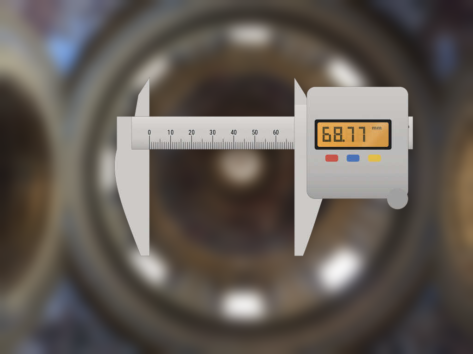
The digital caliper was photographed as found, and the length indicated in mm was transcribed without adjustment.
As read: 68.77 mm
